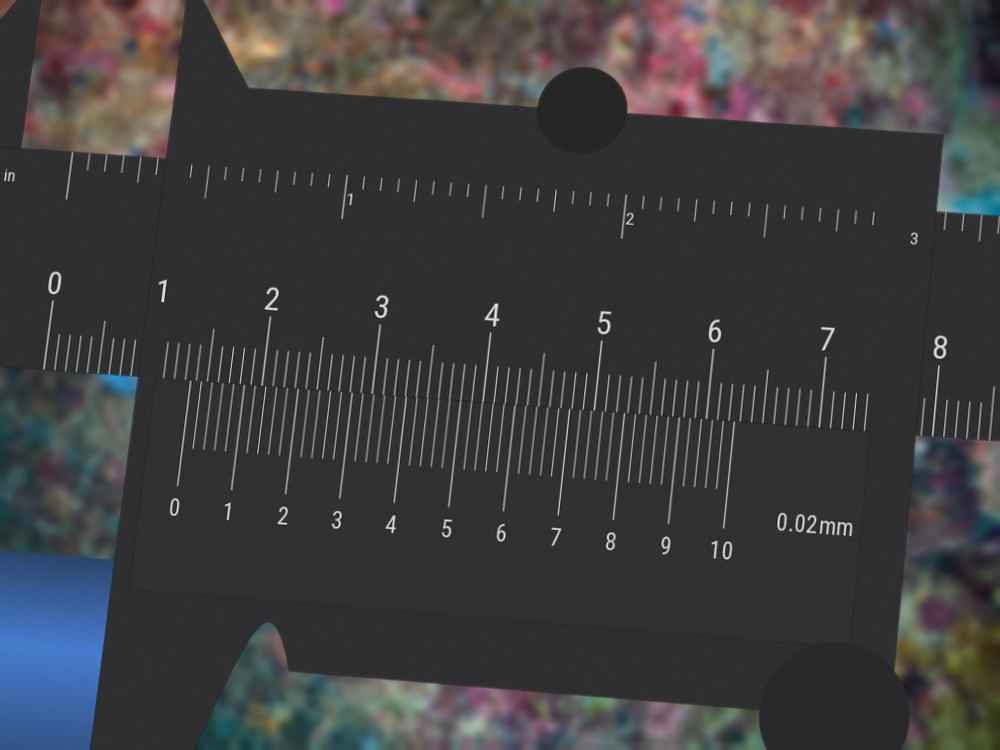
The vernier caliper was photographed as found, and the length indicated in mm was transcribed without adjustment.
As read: 13.5 mm
